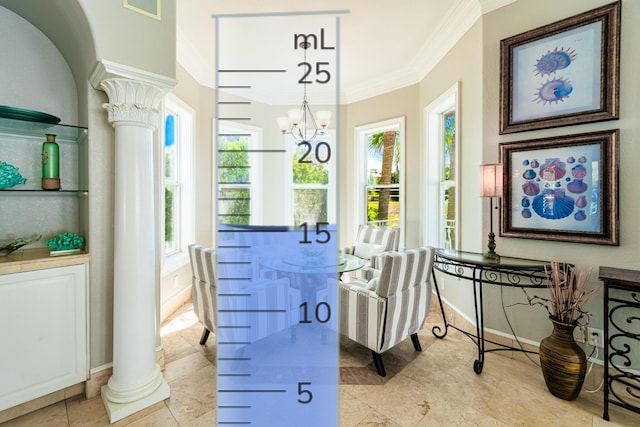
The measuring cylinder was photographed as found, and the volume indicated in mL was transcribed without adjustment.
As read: 15 mL
